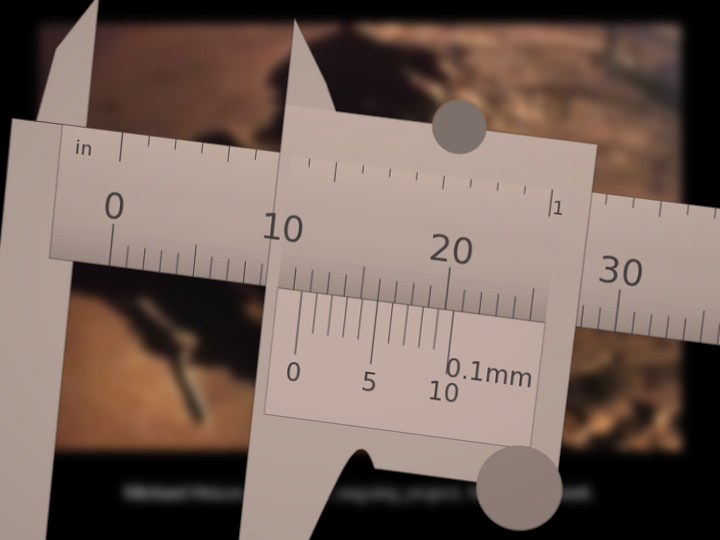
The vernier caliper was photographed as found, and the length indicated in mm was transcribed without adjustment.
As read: 11.5 mm
